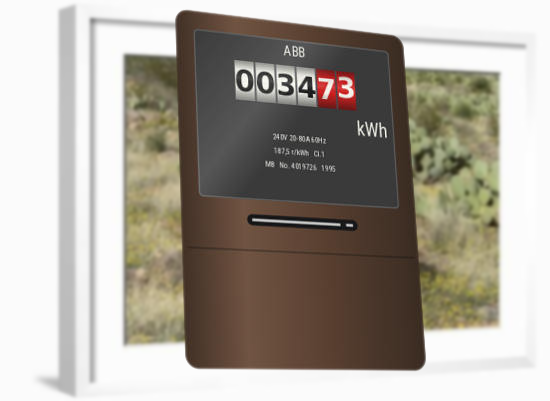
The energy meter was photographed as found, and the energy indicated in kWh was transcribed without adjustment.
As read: 34.73 kWh
